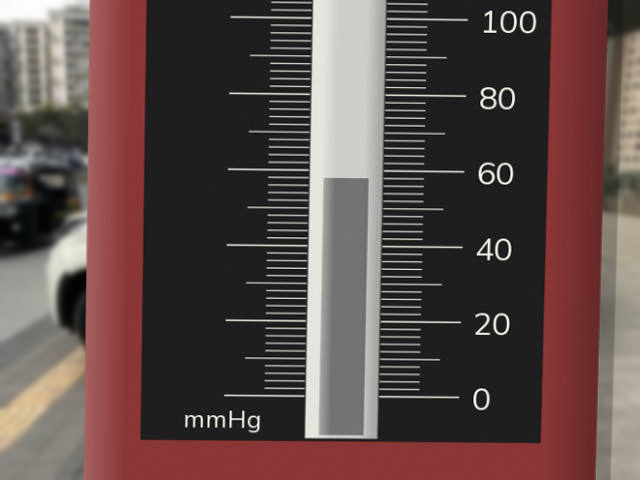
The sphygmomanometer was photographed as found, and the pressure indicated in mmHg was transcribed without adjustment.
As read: 58 mmHg
